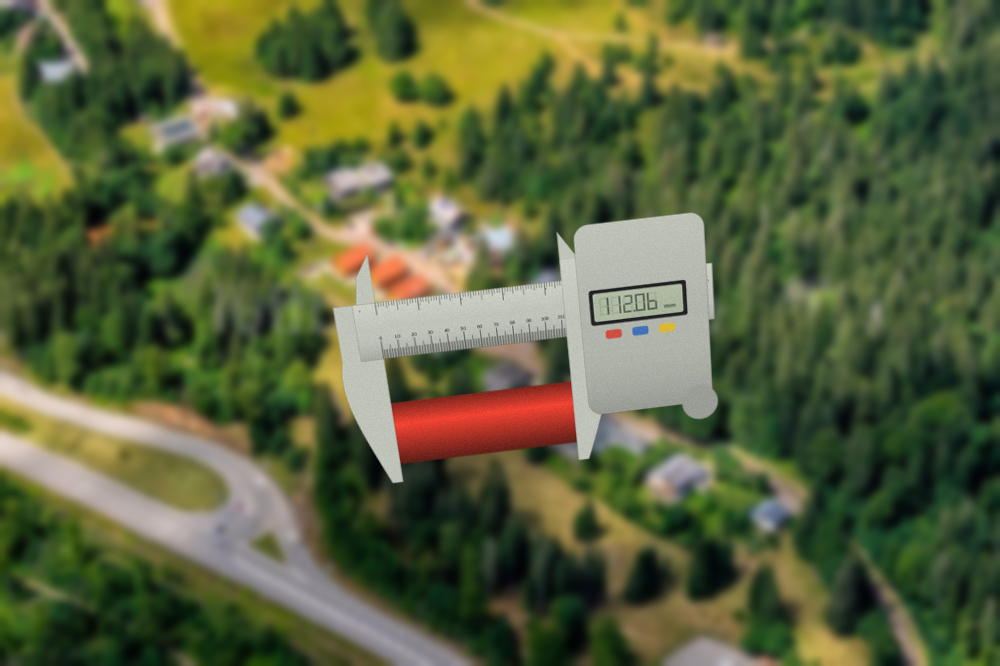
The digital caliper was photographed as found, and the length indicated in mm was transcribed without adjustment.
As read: 112.06 mm
